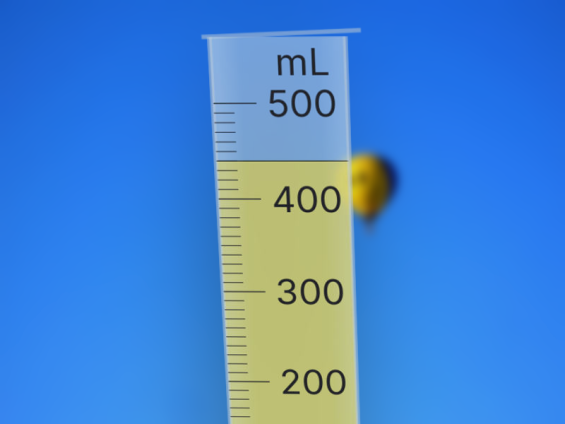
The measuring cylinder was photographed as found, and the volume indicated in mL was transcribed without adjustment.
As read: 440 mL
